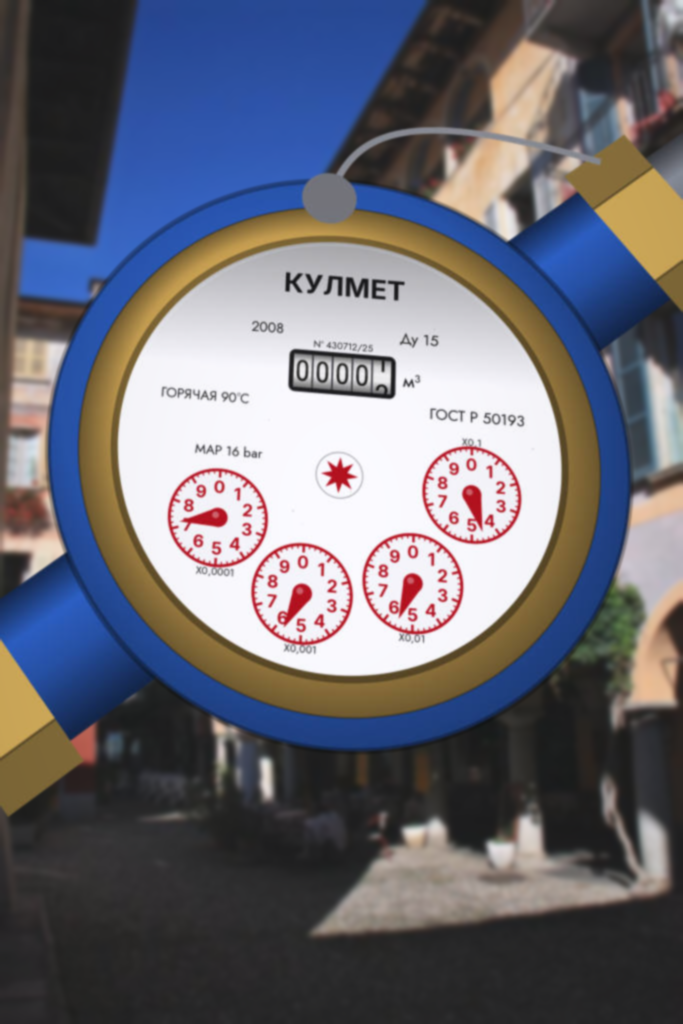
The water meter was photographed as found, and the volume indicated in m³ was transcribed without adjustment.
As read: 1.4557 m³
